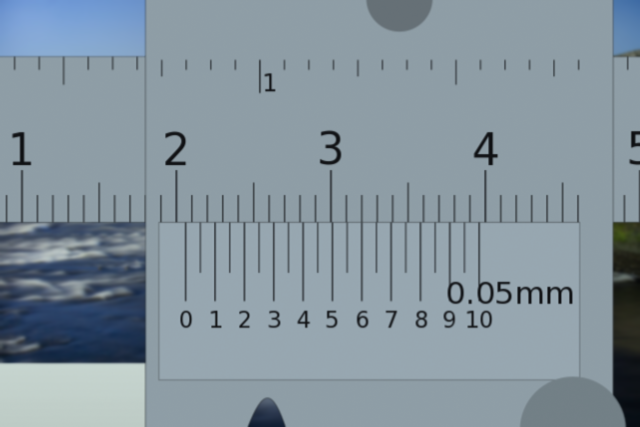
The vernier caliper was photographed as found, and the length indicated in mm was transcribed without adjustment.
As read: 20.6 mm
